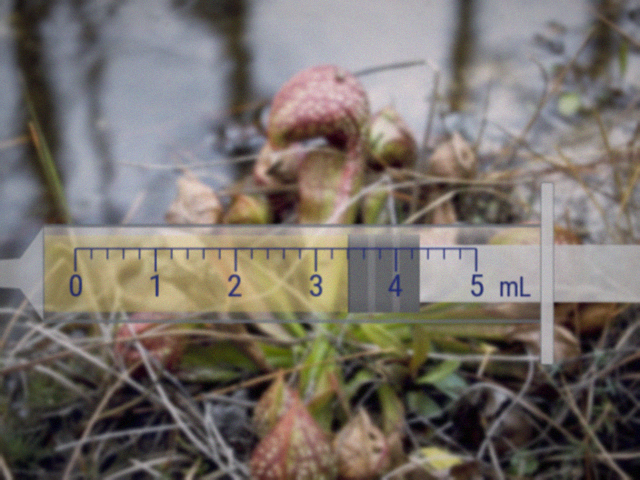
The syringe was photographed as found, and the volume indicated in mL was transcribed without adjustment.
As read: 3.4 mL
